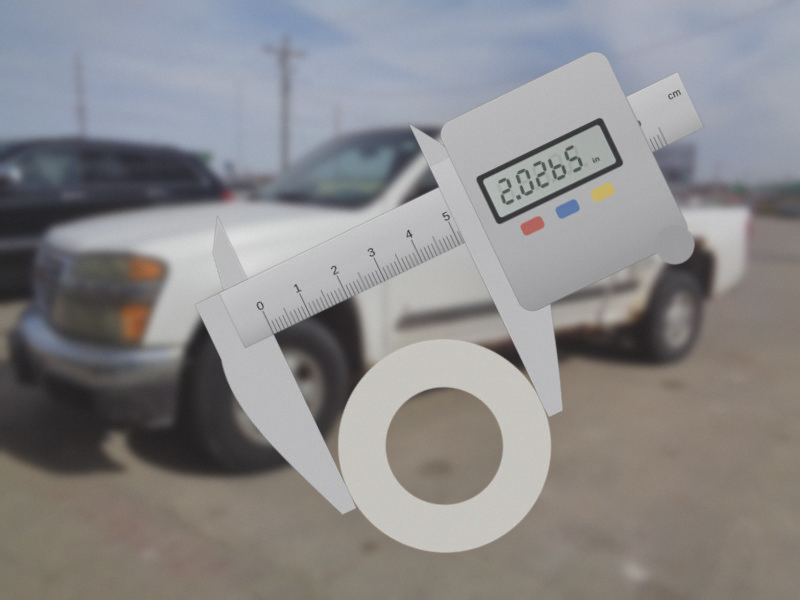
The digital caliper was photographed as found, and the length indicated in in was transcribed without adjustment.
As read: 2.0265 in
